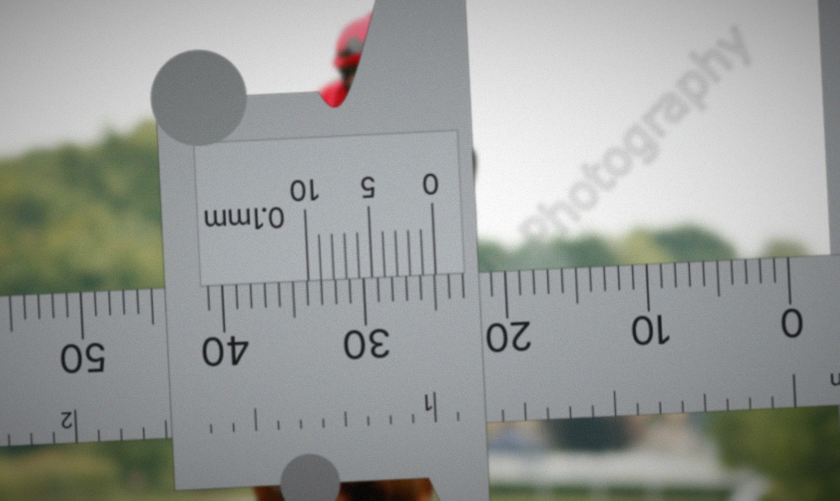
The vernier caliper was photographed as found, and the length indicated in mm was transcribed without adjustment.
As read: 24.9 mm
